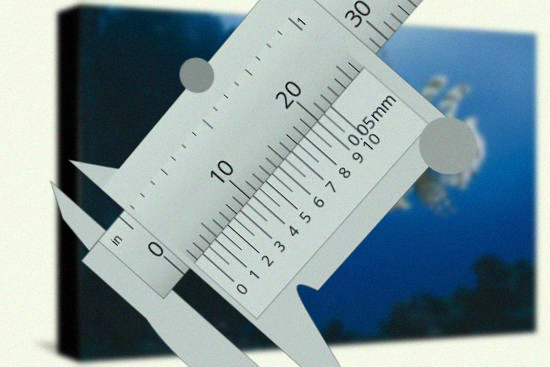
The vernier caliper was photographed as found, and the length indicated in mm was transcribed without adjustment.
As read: 2.8 mm
